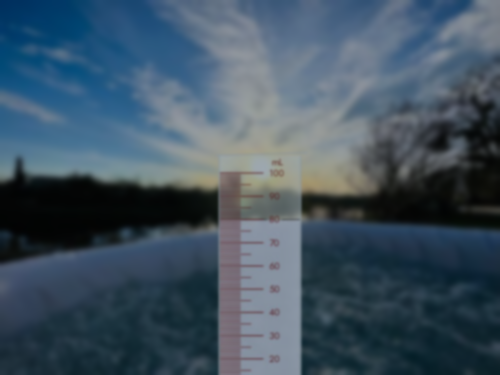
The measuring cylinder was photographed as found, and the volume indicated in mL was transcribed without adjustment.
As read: 80 mL
